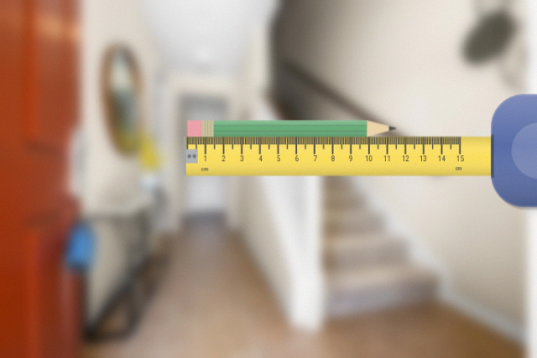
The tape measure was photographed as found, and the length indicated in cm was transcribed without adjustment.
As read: 11.5 cm
